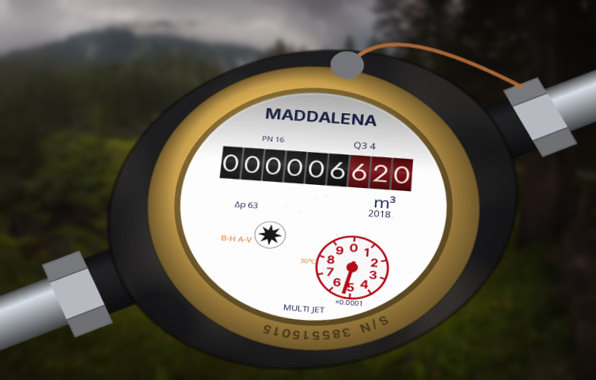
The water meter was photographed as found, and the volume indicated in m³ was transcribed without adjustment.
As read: 6.6205 m³
